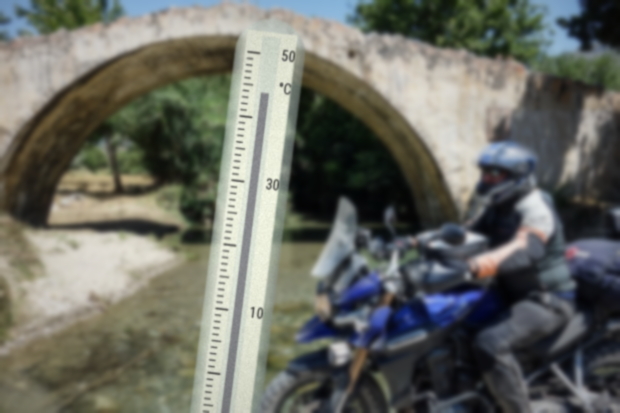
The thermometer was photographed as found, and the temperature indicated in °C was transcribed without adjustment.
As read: 44 °C
